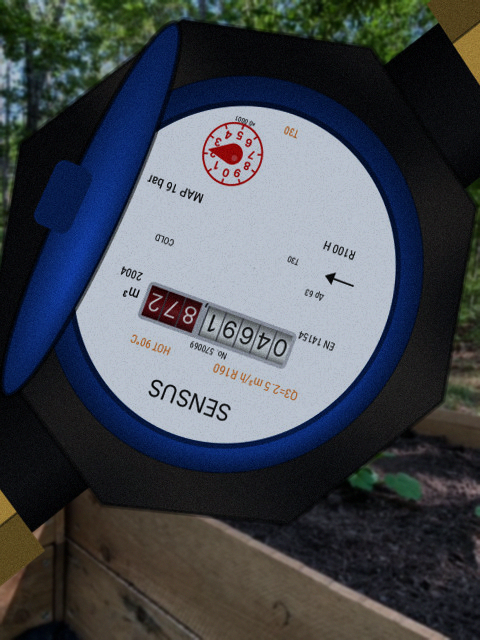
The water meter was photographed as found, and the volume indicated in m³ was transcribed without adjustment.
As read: 4691.8722 m³
